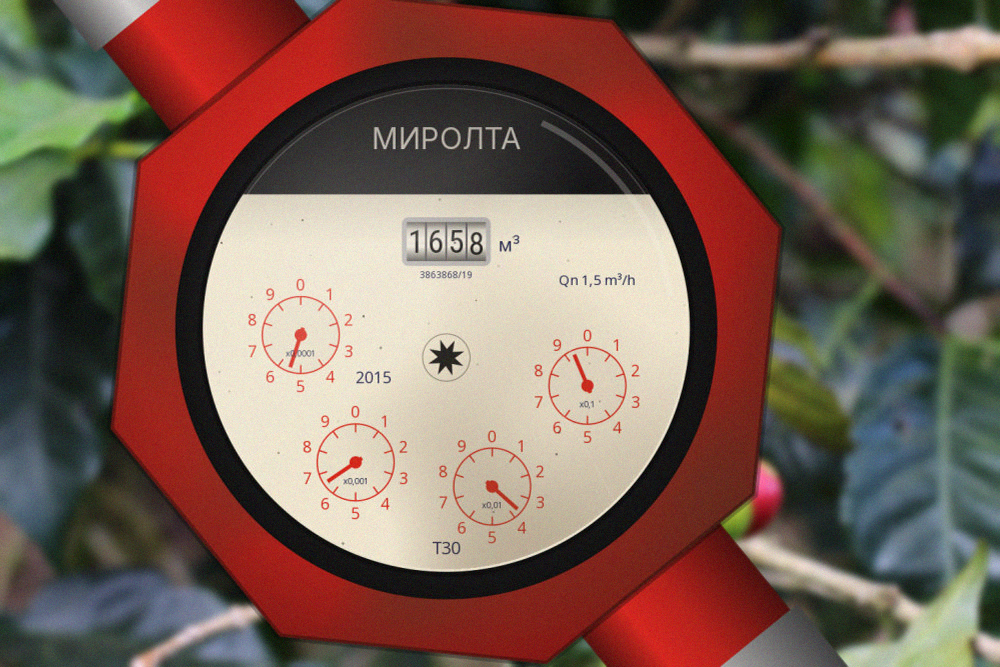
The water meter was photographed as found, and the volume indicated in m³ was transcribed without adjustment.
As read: 1657.9365 m³
